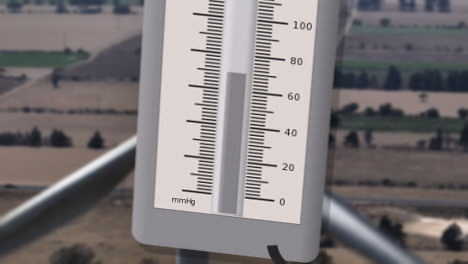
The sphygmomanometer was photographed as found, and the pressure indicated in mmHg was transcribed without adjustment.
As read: 70 mmHg
